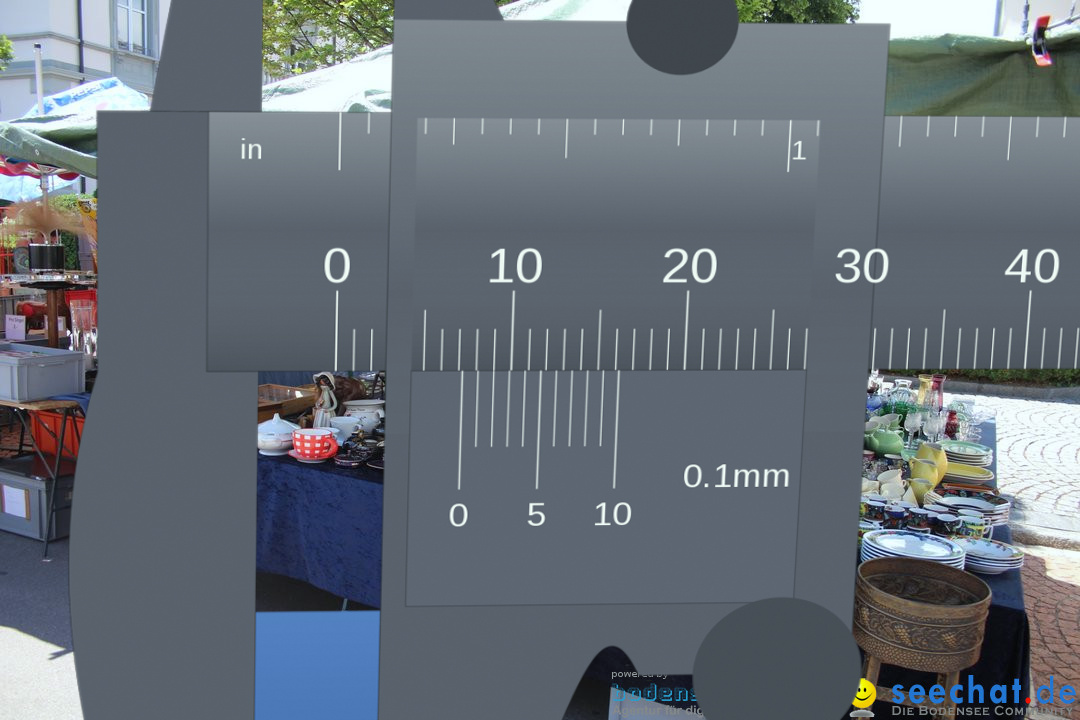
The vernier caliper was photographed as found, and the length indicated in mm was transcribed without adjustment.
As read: 7.2 mm
